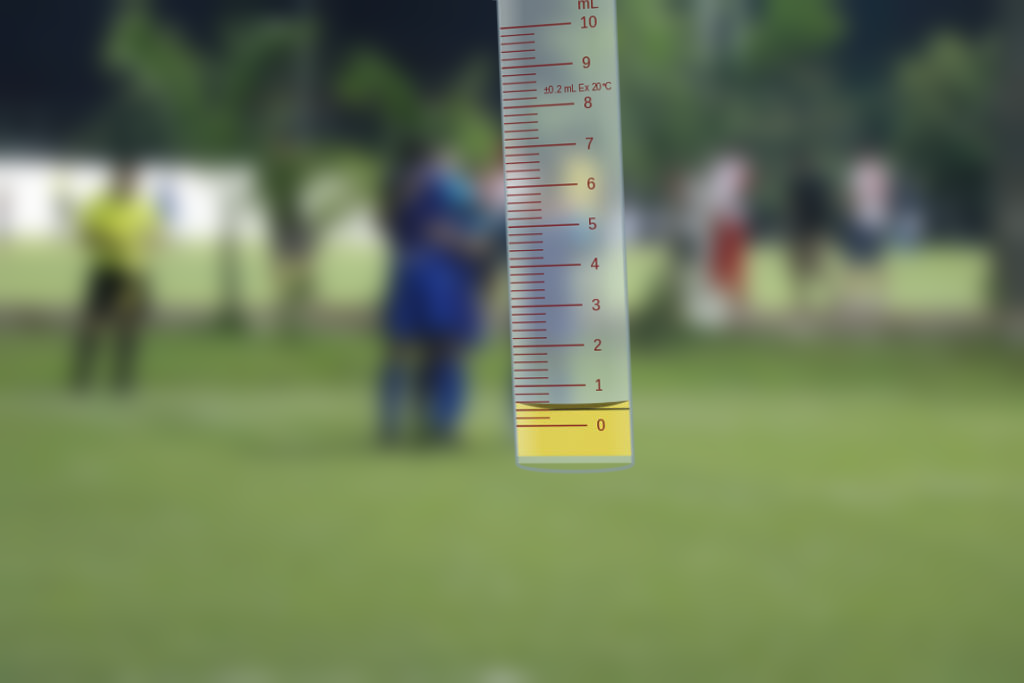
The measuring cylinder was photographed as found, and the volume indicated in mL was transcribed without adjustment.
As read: 0.4 mL
